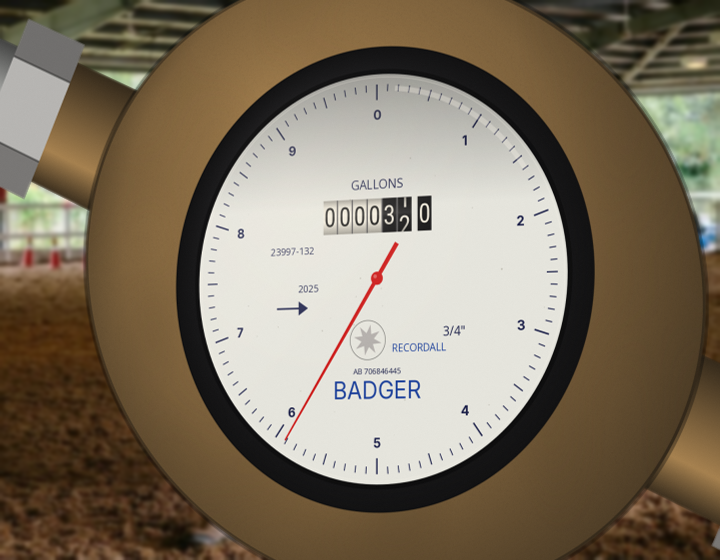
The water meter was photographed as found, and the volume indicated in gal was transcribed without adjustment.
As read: 315.9 gal
